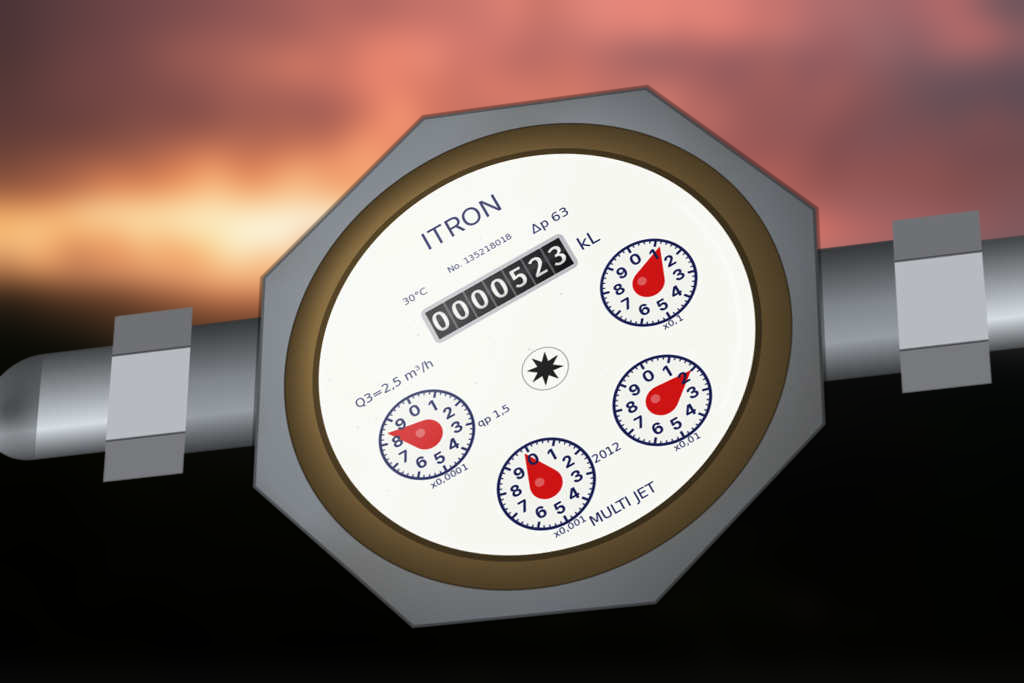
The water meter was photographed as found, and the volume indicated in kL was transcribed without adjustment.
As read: 523.1198 kL
